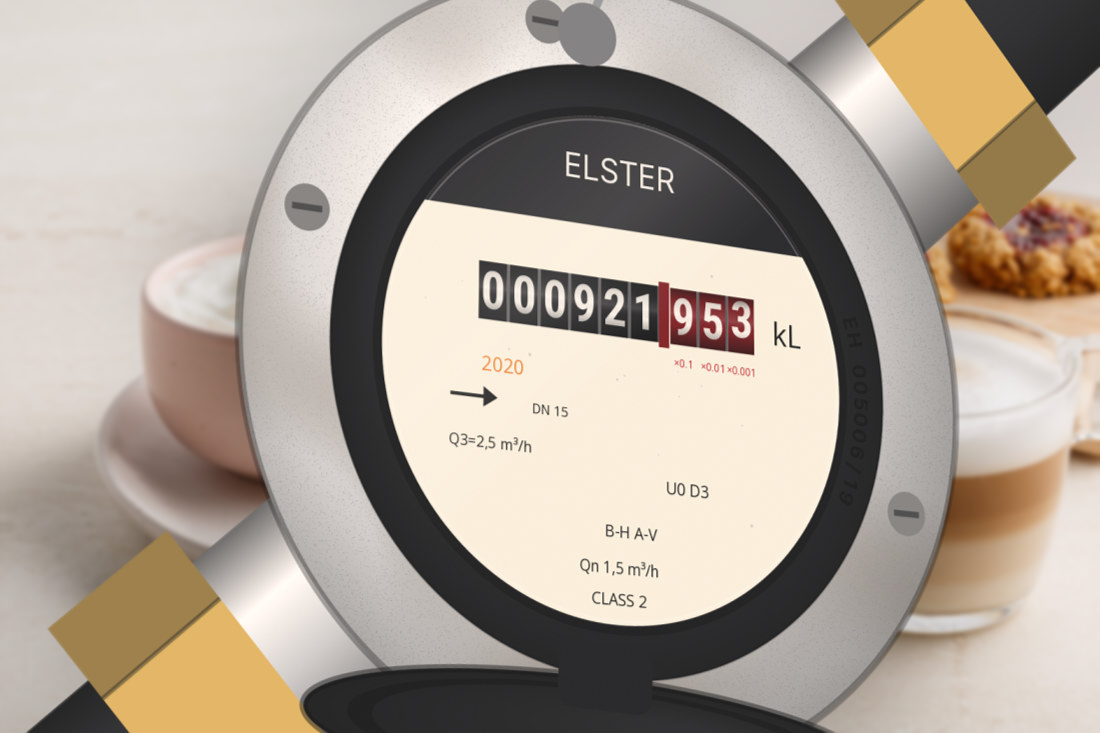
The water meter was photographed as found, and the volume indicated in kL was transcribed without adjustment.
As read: 921.953 kL
